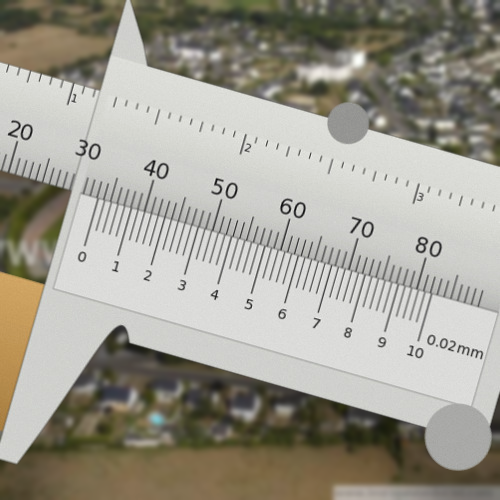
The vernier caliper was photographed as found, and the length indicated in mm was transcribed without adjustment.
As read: 33.2 mm
